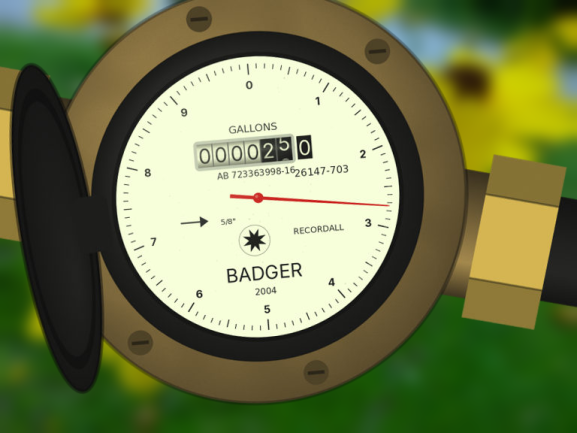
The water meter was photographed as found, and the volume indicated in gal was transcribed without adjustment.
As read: 252.7 gal
